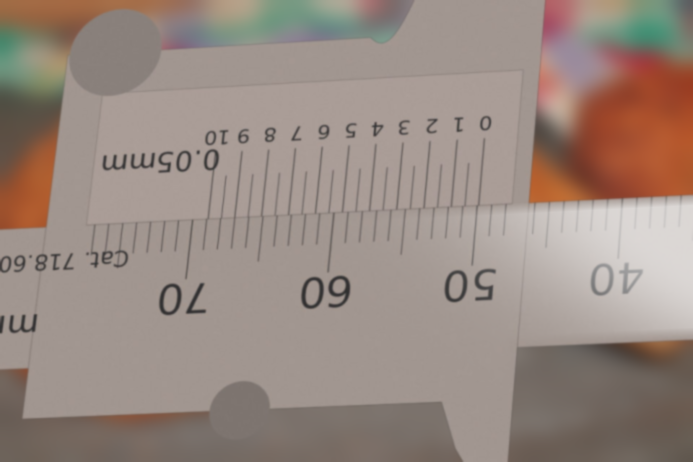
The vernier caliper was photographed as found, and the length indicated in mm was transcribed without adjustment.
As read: 49.9 mm
